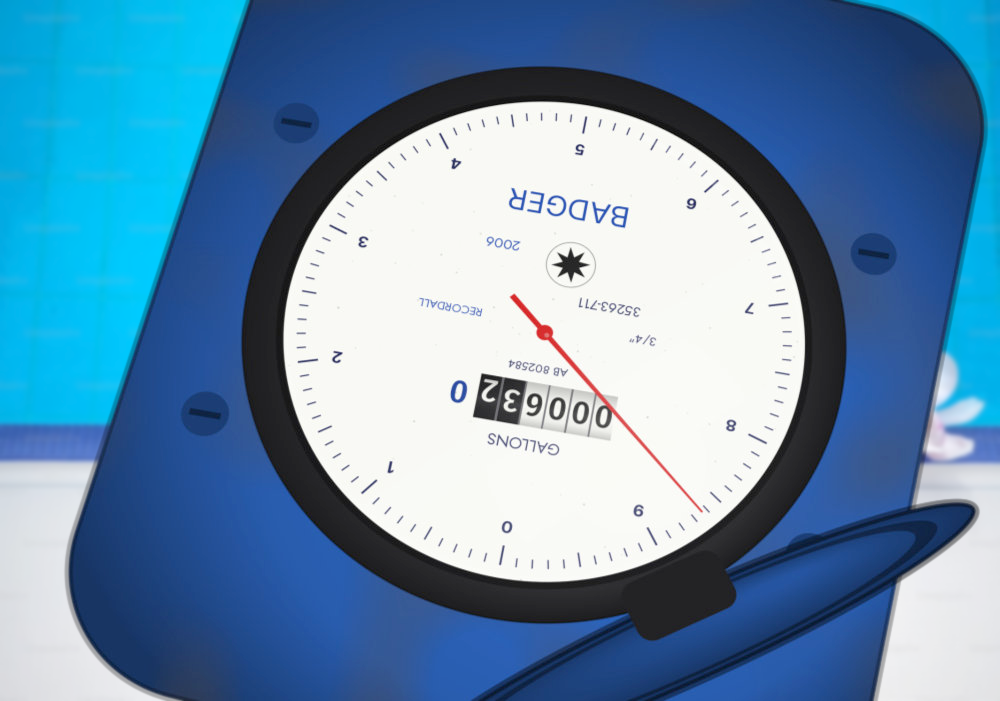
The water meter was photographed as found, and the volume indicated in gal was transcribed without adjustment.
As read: 6318.6 gal
